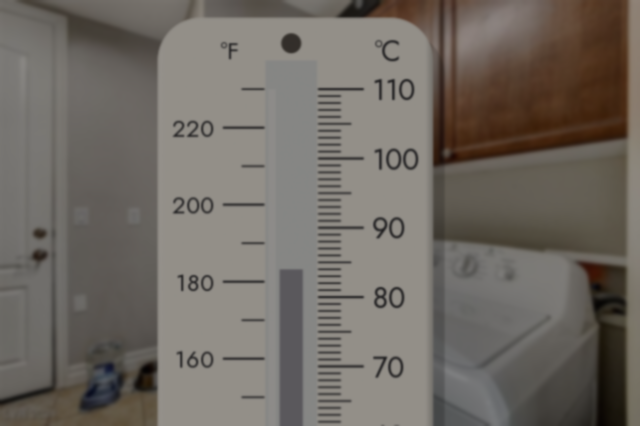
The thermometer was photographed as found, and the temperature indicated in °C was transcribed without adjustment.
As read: 84 °C
